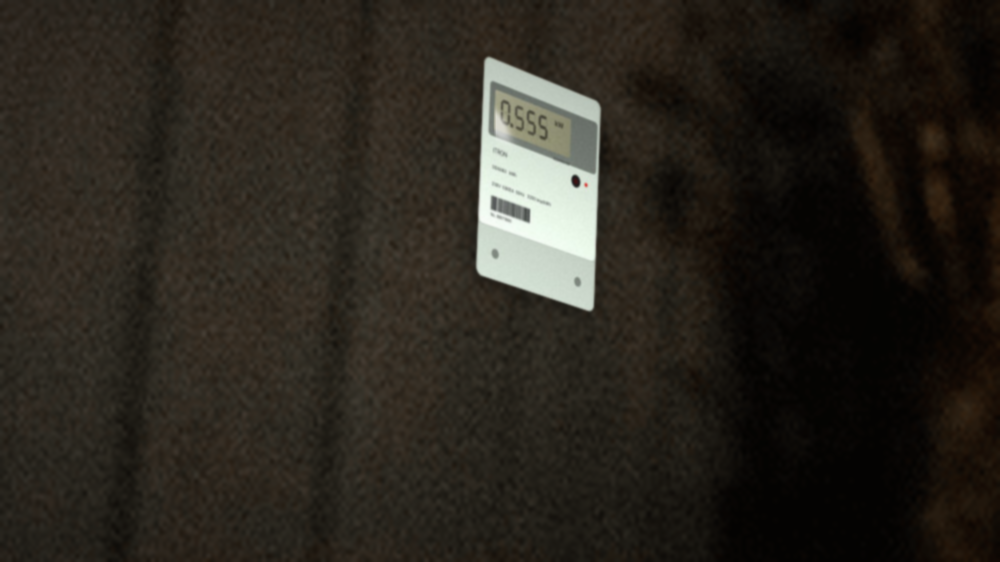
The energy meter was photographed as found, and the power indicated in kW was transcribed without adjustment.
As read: 0.555 kW
